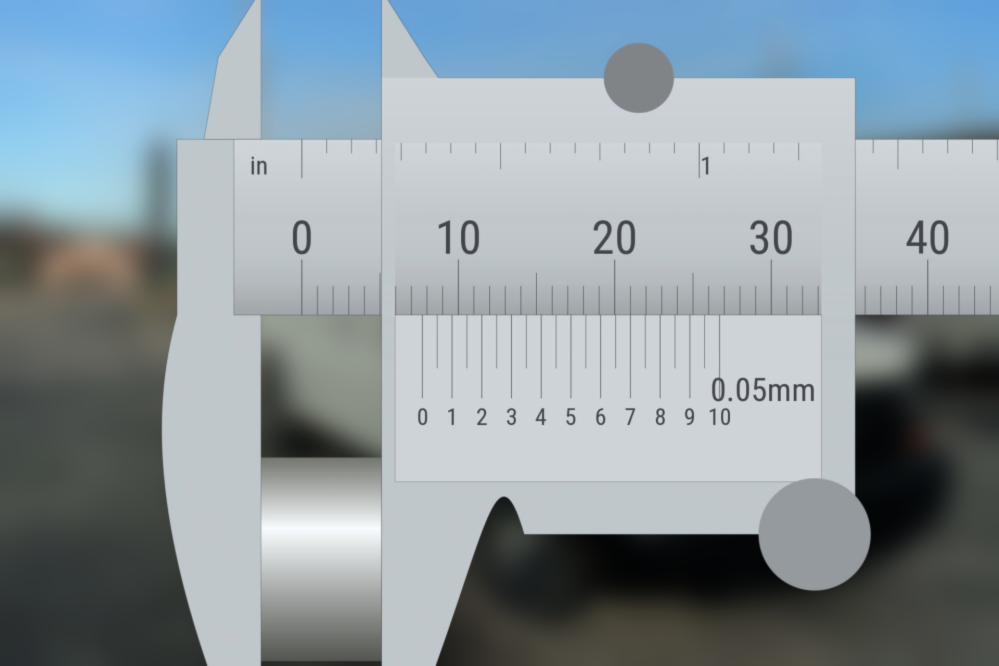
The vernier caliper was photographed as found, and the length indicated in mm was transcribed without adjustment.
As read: 7.7 mm
